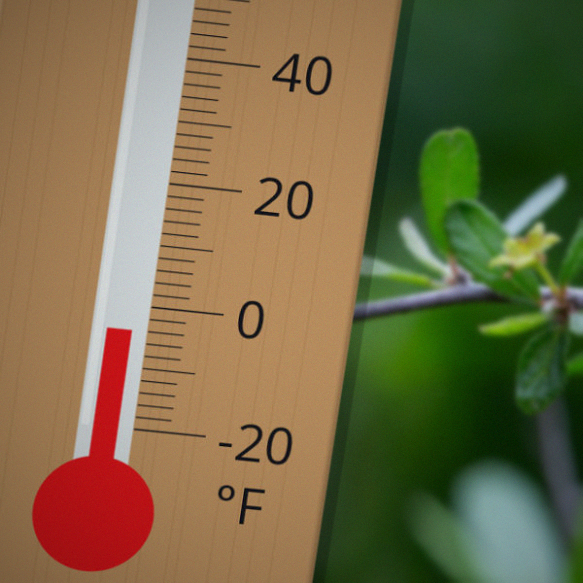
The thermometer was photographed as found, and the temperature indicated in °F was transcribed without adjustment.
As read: -4 °F
